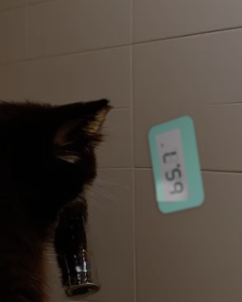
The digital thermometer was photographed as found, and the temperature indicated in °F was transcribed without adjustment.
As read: 65.7 °F
